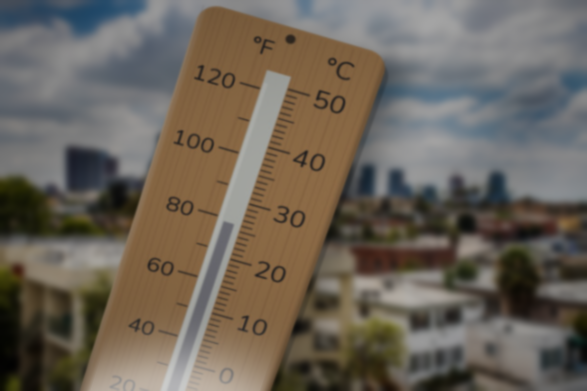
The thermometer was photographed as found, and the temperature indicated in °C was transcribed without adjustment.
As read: 26 °C
